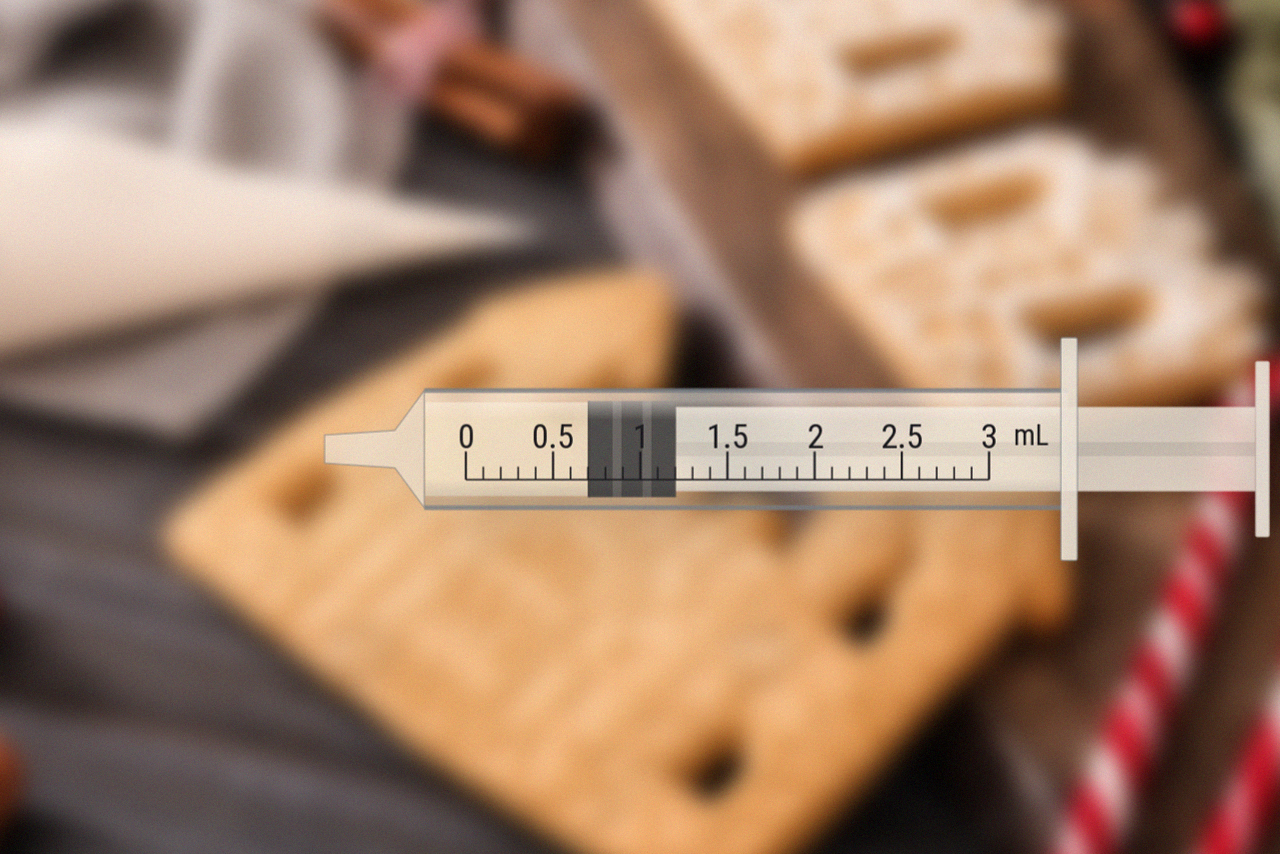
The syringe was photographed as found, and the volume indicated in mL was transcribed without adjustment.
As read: 0.7 mL
